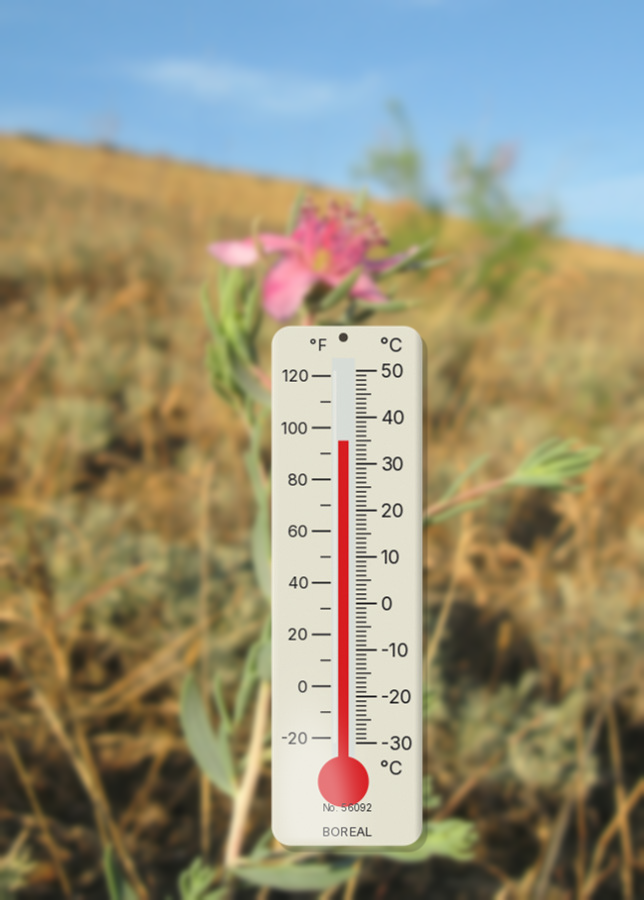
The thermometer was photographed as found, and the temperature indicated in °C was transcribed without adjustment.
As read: 35 °C
